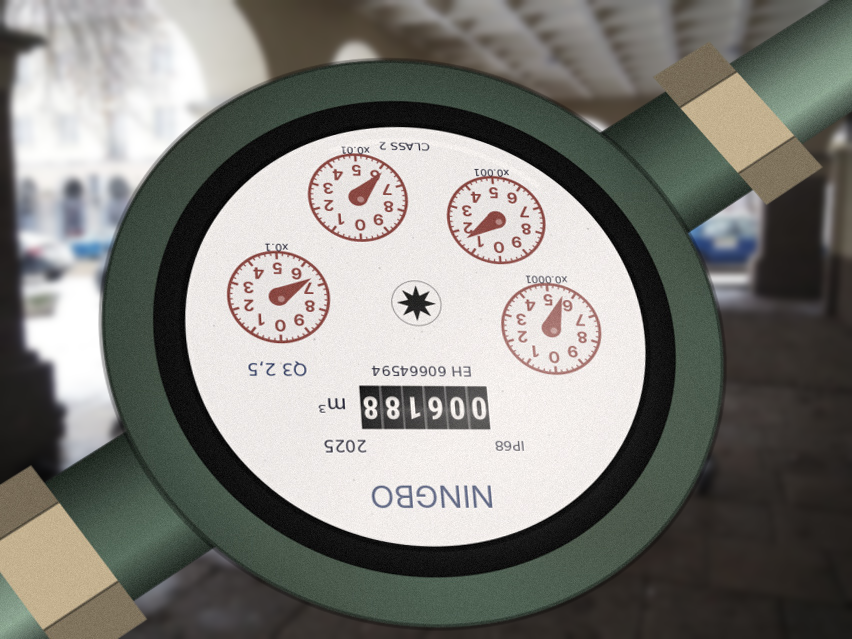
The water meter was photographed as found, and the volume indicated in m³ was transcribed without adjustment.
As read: 6188.6615 m³
